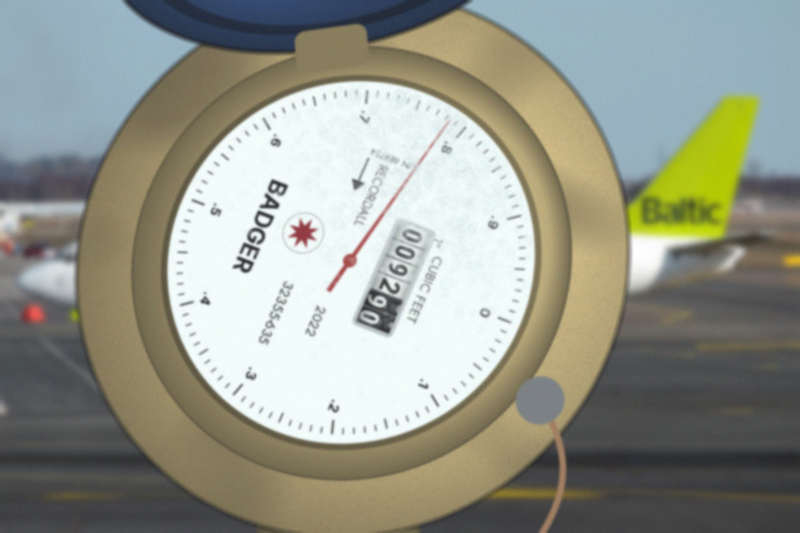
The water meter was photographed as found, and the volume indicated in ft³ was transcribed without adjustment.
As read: 9289.78 ft³
